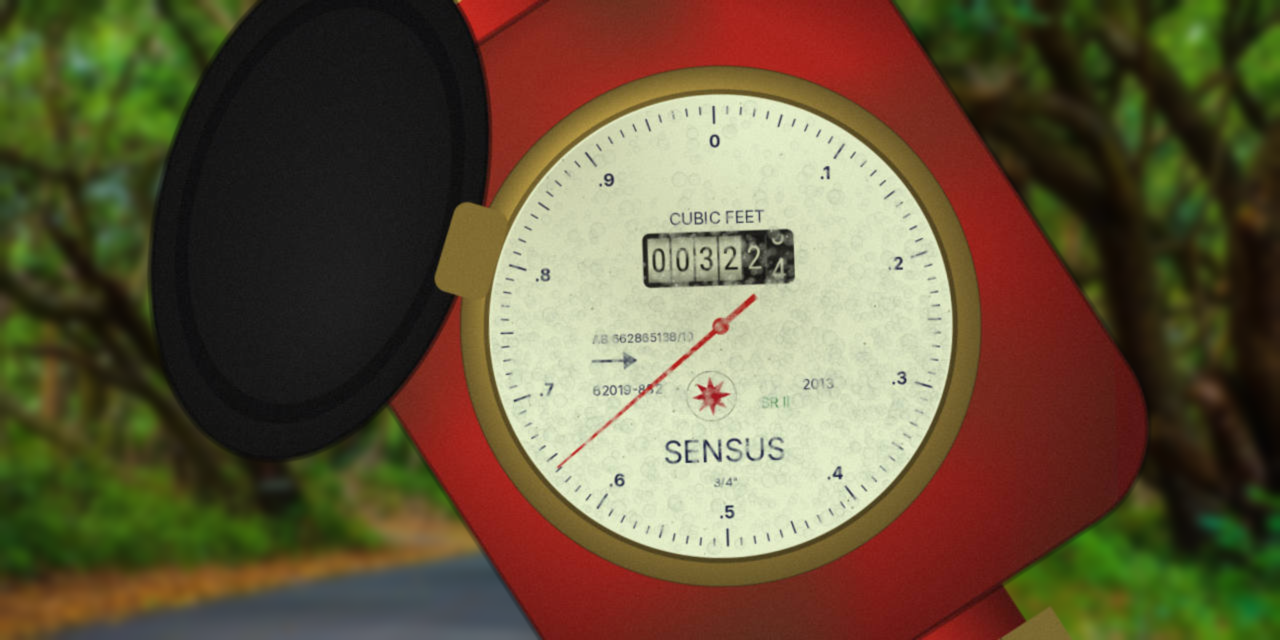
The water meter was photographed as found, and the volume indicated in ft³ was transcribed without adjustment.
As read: 3223.64 ft³
